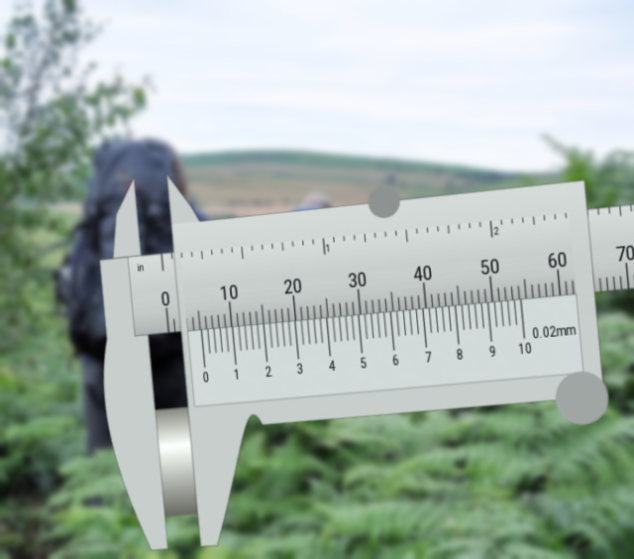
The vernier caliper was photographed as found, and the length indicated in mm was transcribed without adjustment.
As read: 5.2 mm
